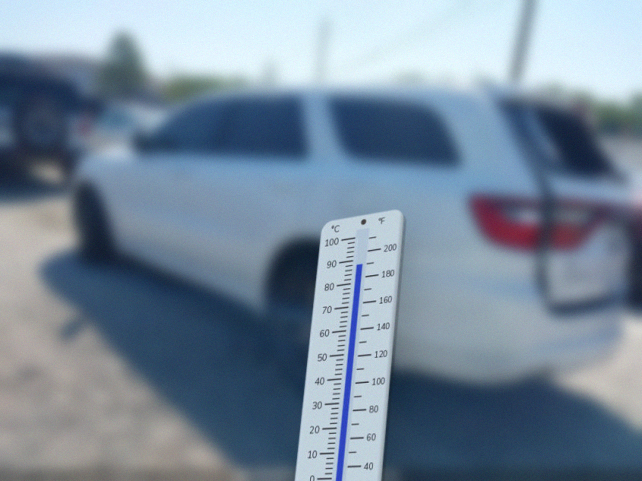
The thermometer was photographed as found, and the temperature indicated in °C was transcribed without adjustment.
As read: 88 °C
